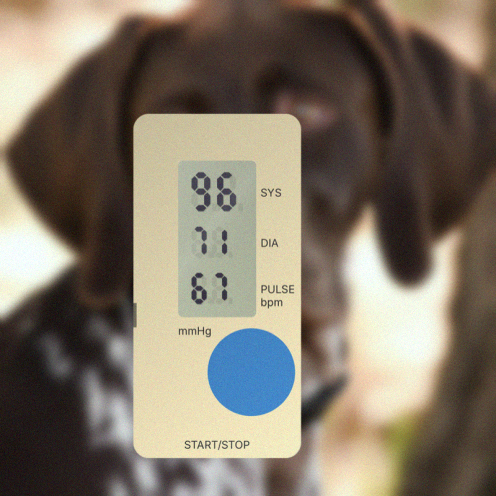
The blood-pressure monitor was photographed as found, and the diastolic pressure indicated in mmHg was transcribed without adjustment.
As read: 71 mmHg
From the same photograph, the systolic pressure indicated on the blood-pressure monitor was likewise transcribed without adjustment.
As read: 96 mmHg
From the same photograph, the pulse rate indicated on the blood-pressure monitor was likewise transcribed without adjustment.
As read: 67 bpm
